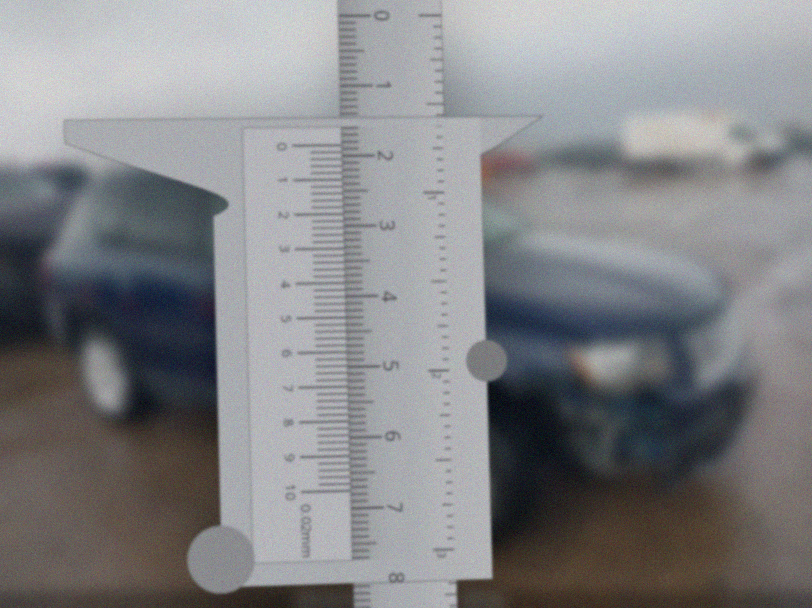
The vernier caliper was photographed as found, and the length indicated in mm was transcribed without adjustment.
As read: 18.5 mm
